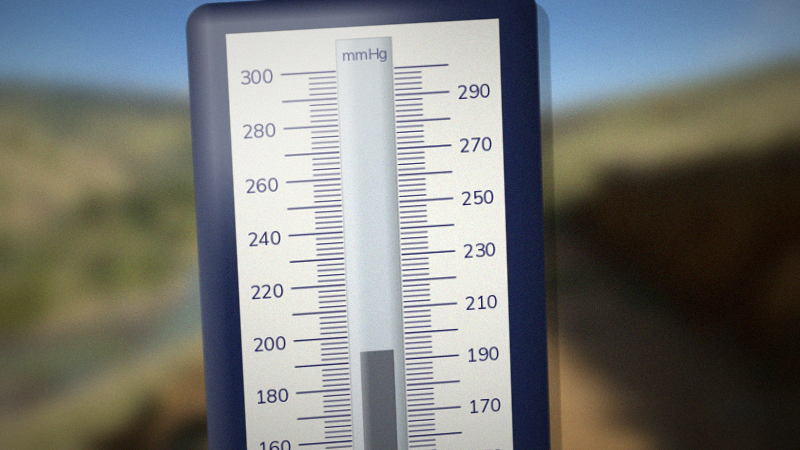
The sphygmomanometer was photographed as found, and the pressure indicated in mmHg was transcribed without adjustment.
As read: 194 mmHg
